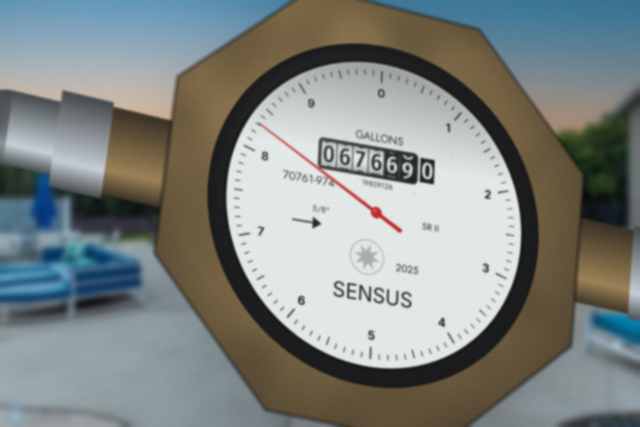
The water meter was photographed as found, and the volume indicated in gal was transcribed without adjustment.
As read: 676688.3 gal
